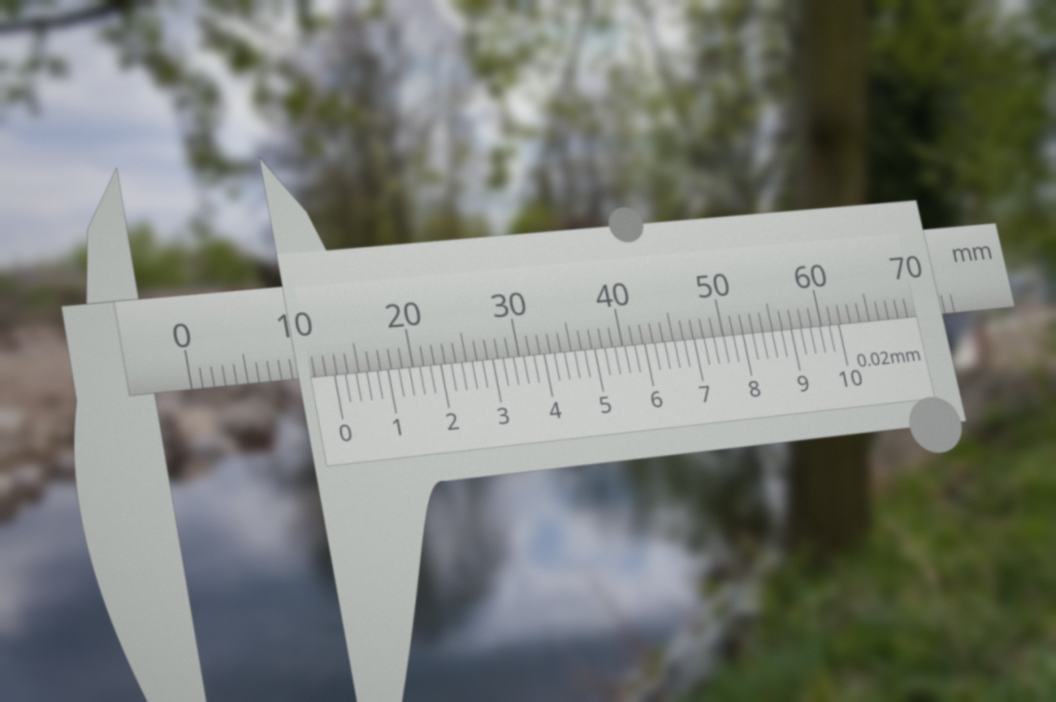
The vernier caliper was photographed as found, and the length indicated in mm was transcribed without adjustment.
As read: 12.8 mm
